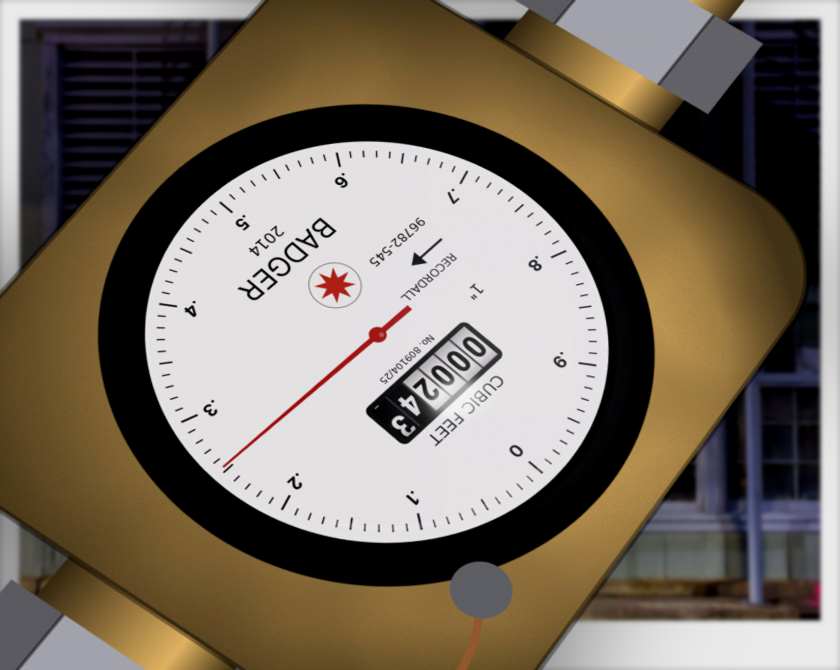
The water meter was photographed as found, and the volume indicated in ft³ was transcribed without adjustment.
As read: 243.25 ft³
